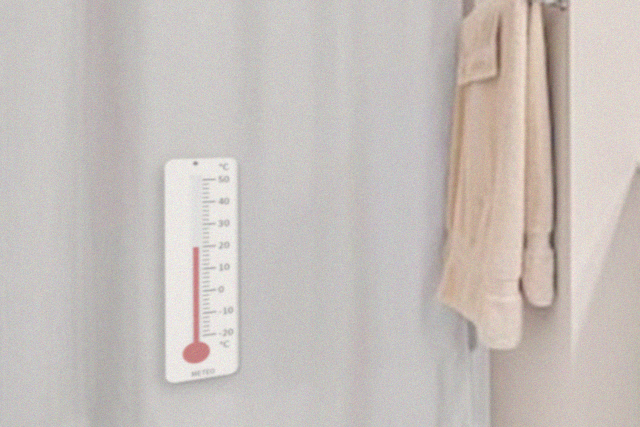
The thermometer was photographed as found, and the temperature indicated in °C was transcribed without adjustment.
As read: 20 °C
